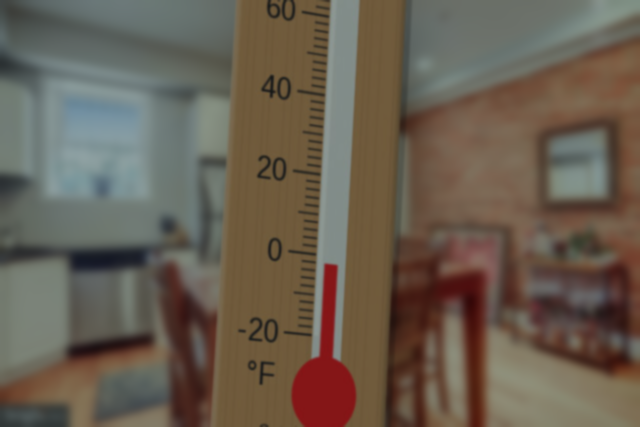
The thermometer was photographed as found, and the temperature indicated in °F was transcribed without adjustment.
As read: -2 °F
